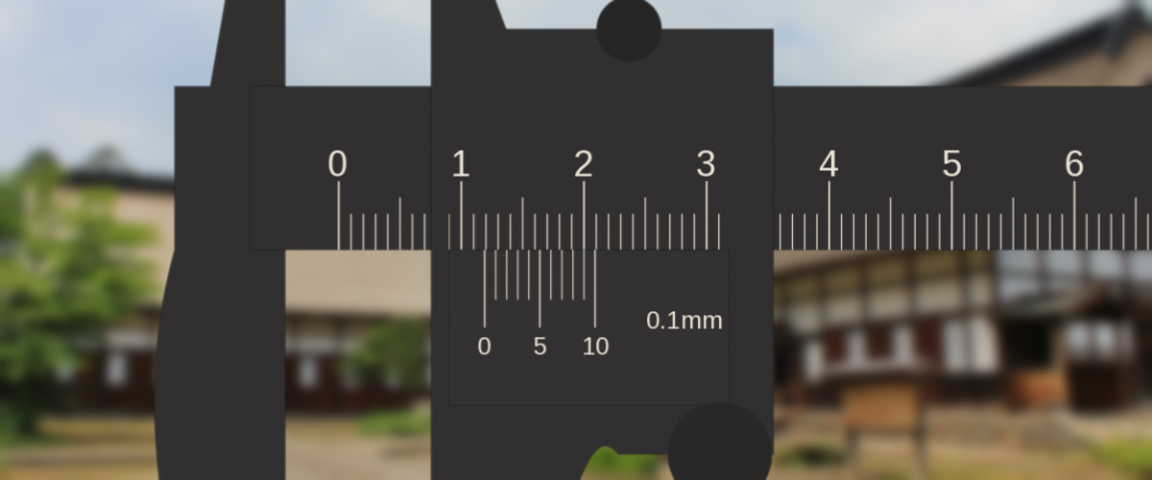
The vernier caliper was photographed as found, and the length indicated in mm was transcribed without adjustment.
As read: 11.9 mm
